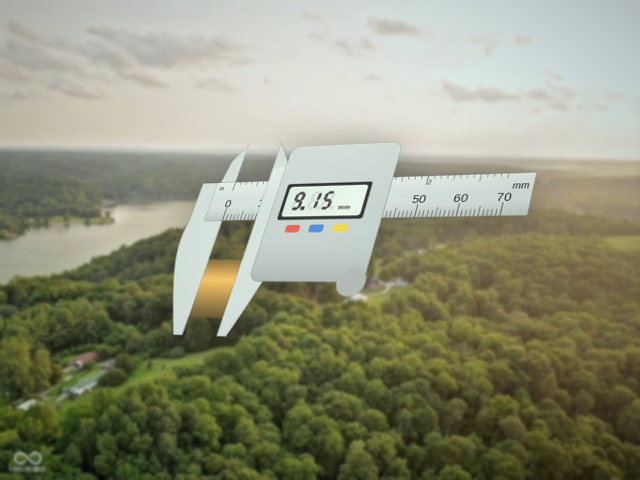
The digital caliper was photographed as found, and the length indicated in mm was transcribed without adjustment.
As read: 9.15 mm
